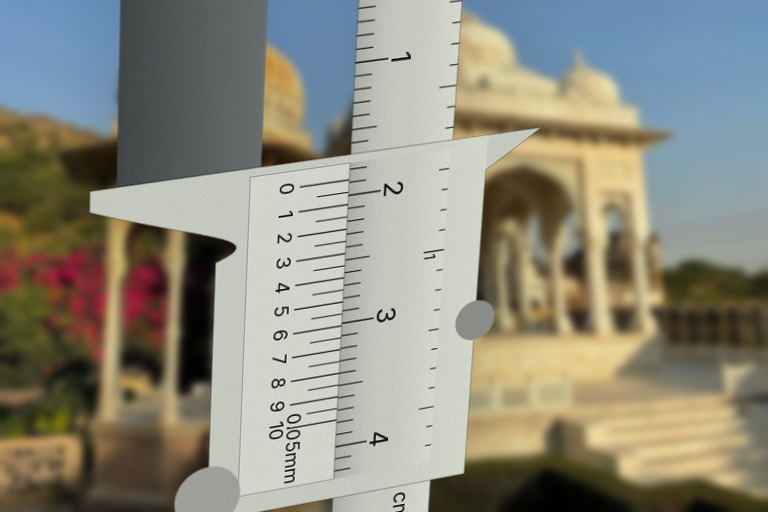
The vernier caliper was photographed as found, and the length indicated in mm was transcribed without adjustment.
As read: 18.8 mm
